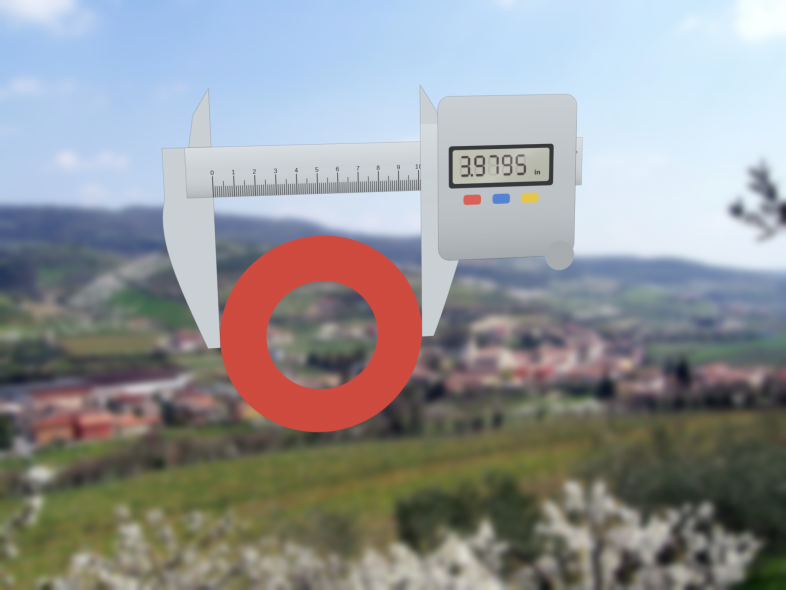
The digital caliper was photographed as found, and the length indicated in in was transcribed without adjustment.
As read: 3.9795 in
